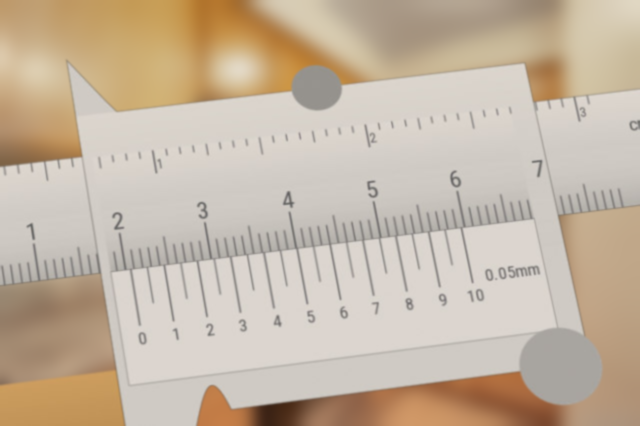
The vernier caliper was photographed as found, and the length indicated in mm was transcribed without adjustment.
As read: 20.6 mm
